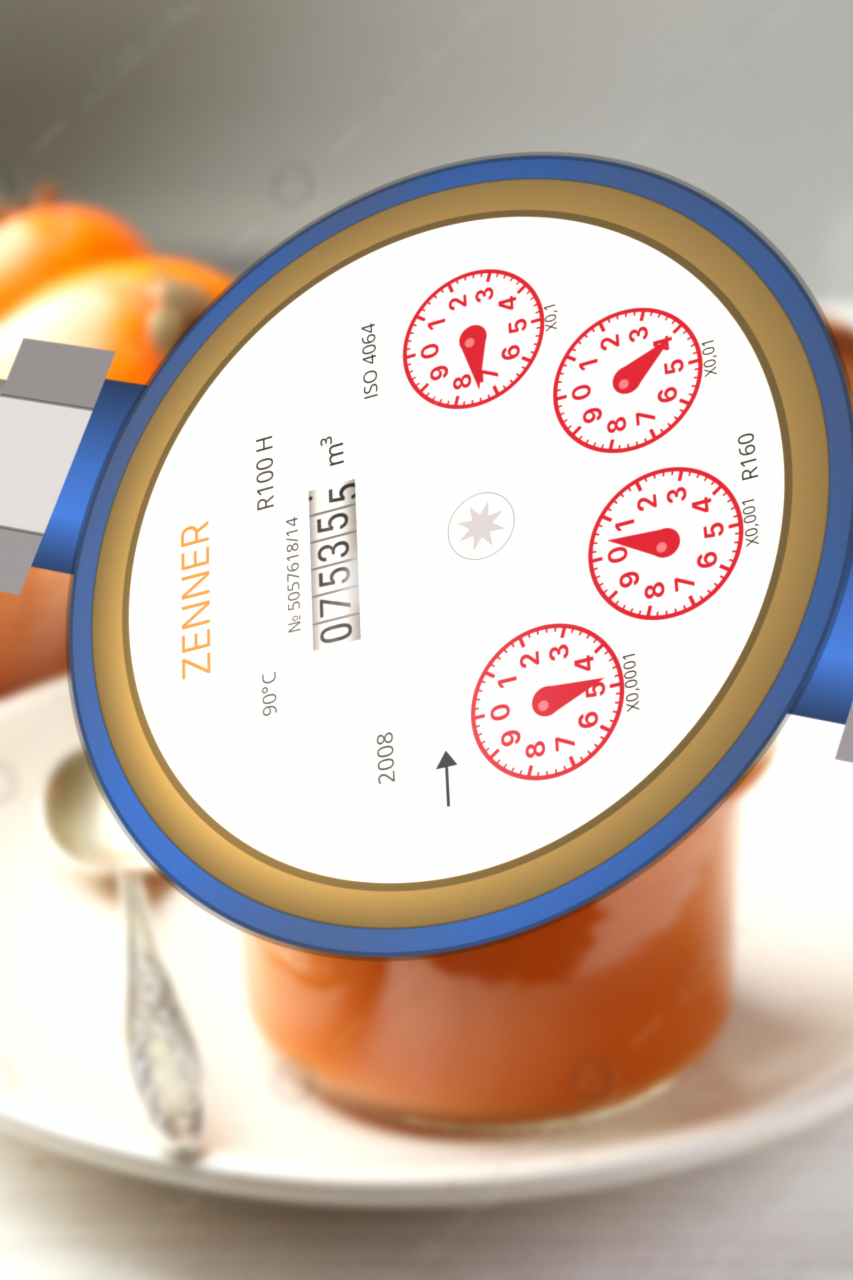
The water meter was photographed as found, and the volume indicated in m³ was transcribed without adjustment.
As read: 75354.7404 m³
